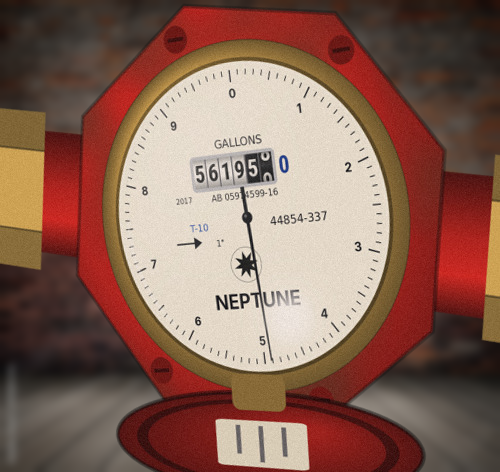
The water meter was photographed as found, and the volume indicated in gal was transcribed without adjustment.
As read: 5619584.9 gal
